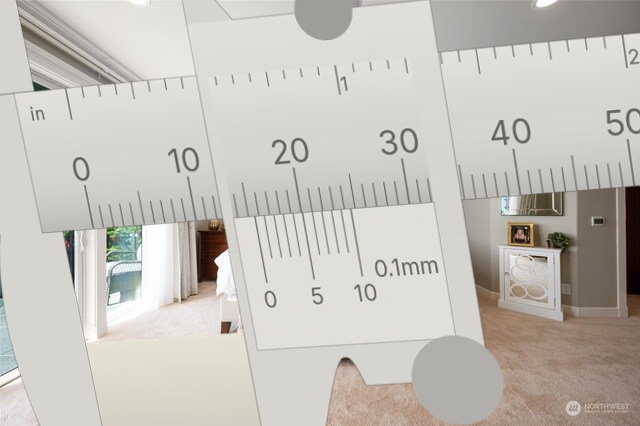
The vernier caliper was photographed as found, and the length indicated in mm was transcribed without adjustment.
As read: 15.6 mm
